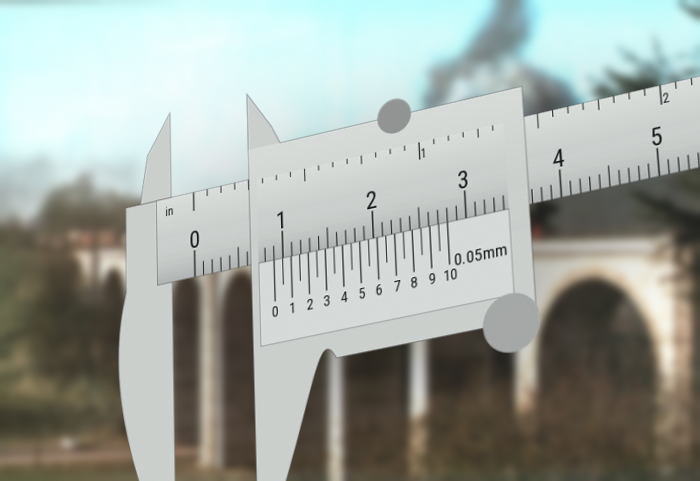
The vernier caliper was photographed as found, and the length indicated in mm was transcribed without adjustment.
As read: 9.0 mm
